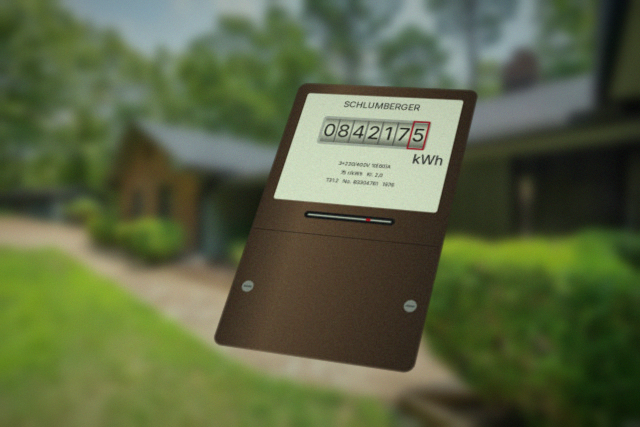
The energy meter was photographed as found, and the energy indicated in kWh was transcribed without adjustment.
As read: 84217.5 kWh
